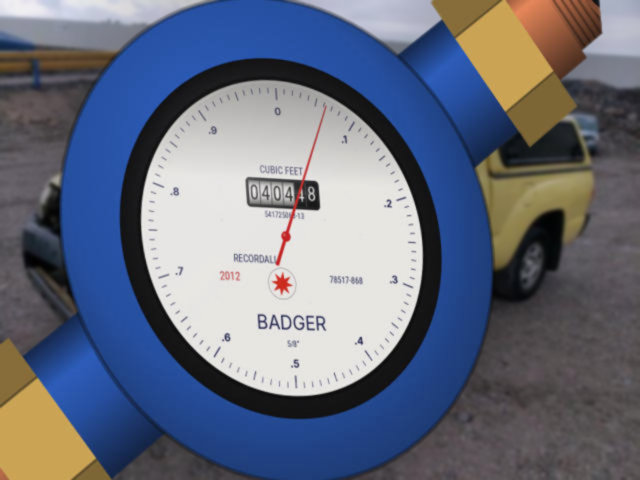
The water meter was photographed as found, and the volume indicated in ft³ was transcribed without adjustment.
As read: 40448.06 ft³
